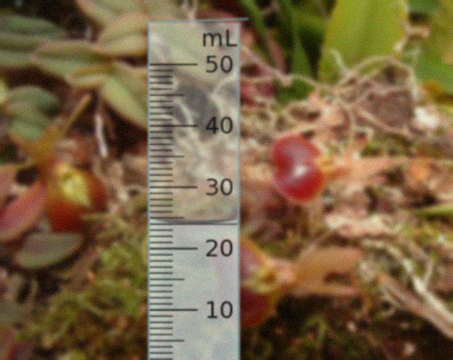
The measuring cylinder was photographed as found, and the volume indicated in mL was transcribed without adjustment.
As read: 24 mL
